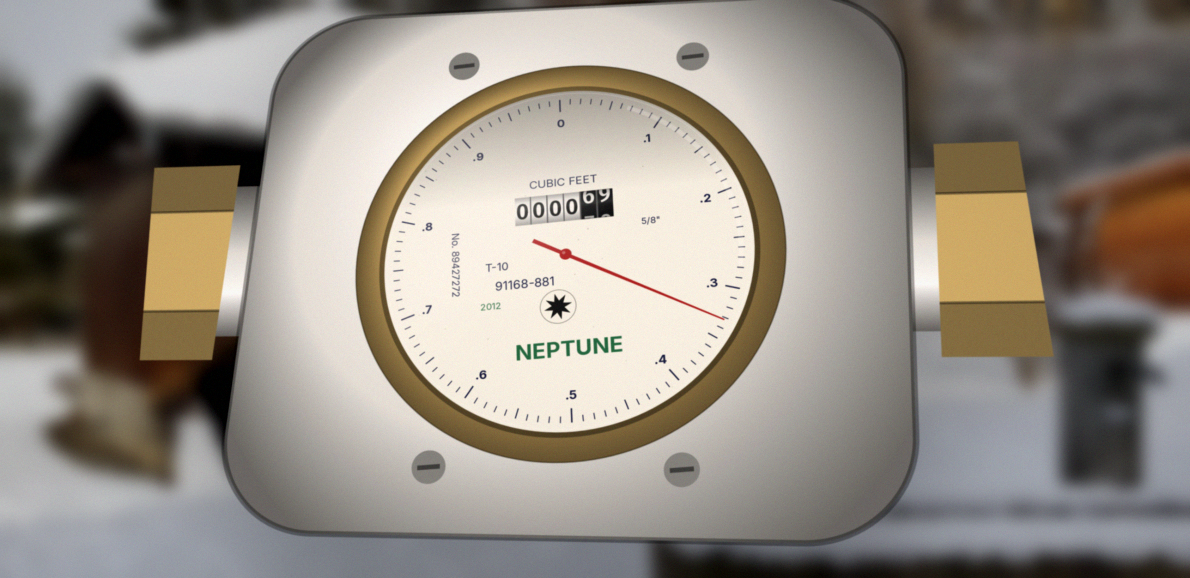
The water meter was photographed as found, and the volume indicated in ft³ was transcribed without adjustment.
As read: 69.33 ft³
